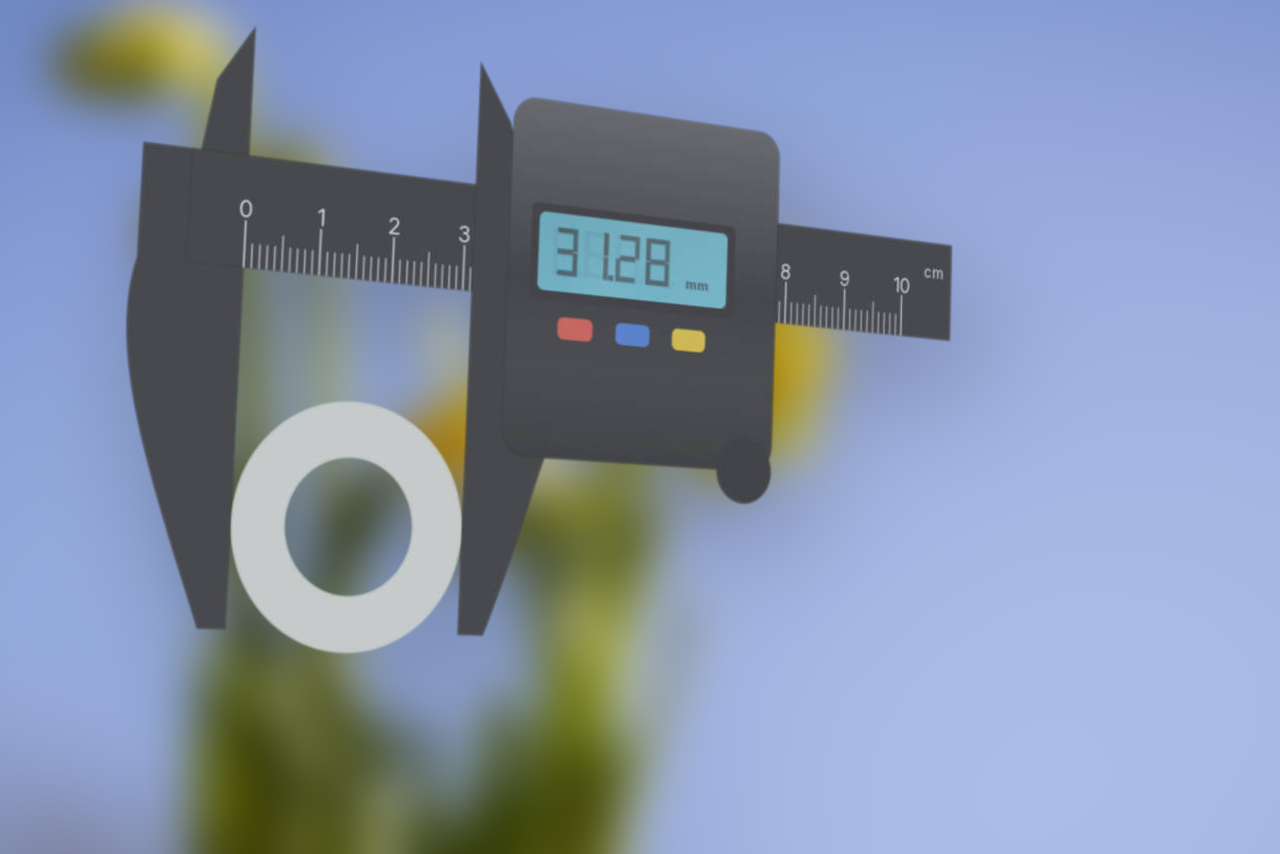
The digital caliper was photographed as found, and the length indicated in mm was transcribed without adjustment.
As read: 31.28 mm
